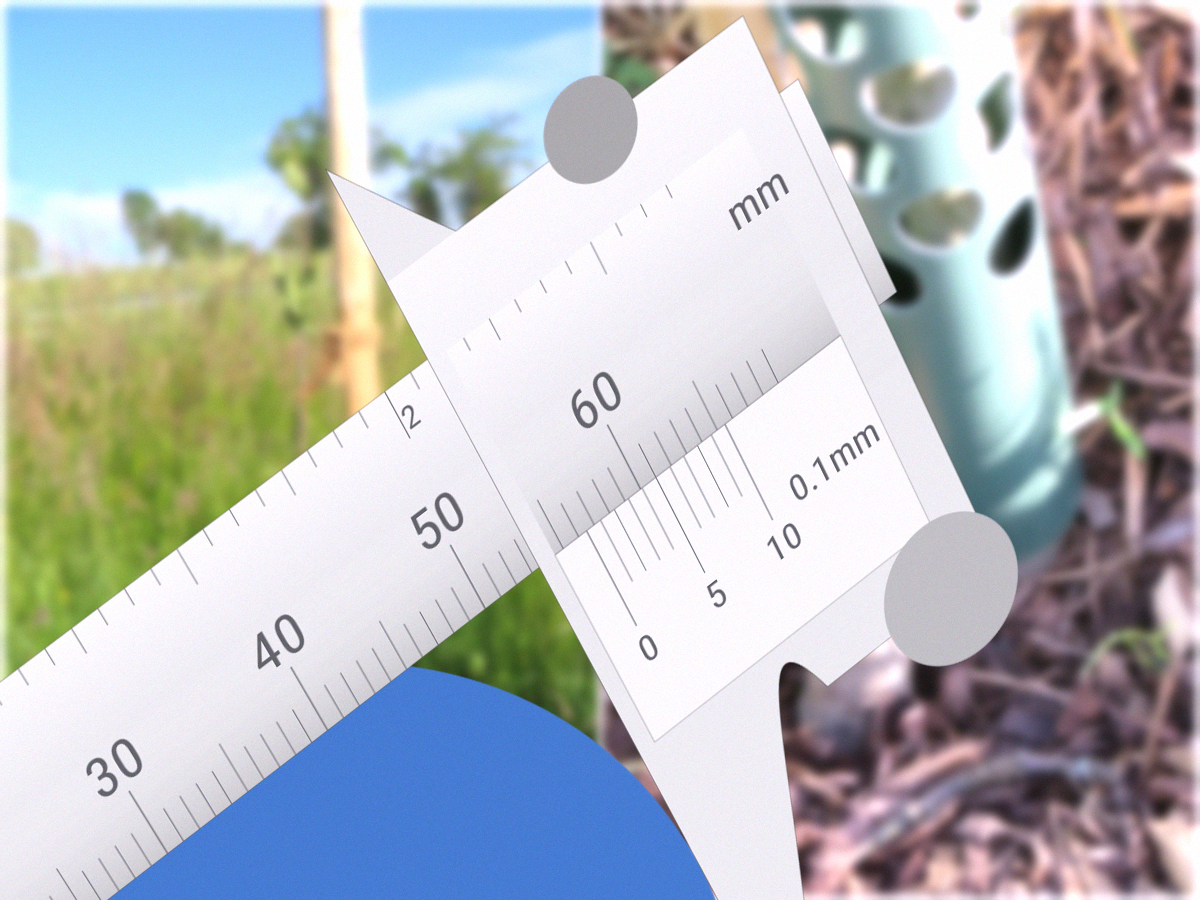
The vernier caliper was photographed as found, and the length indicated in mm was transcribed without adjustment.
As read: 56.5 mm
